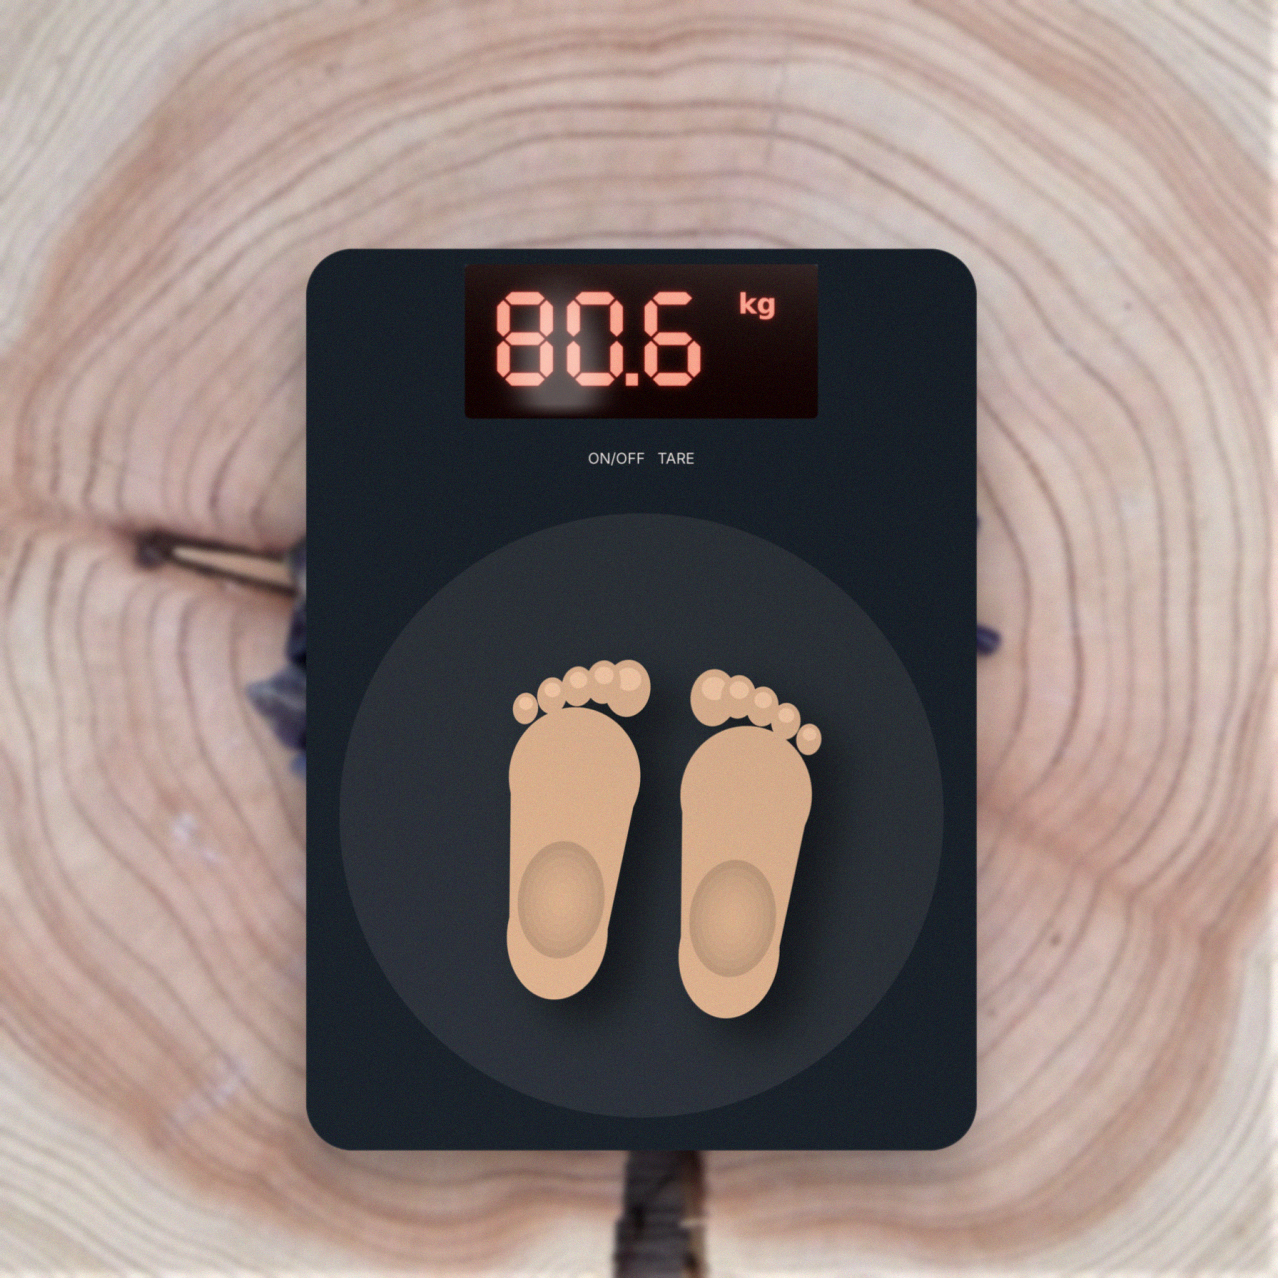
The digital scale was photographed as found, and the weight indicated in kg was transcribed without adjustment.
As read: 80.6 kg
